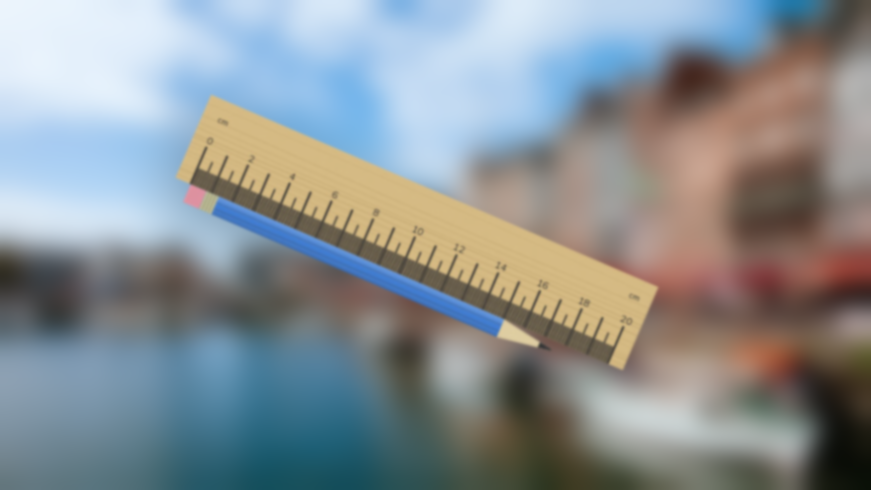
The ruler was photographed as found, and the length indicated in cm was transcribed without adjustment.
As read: 17.5 cm
